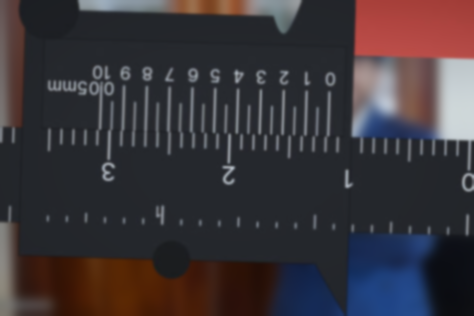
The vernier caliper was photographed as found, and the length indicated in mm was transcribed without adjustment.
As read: 11.8 mm
